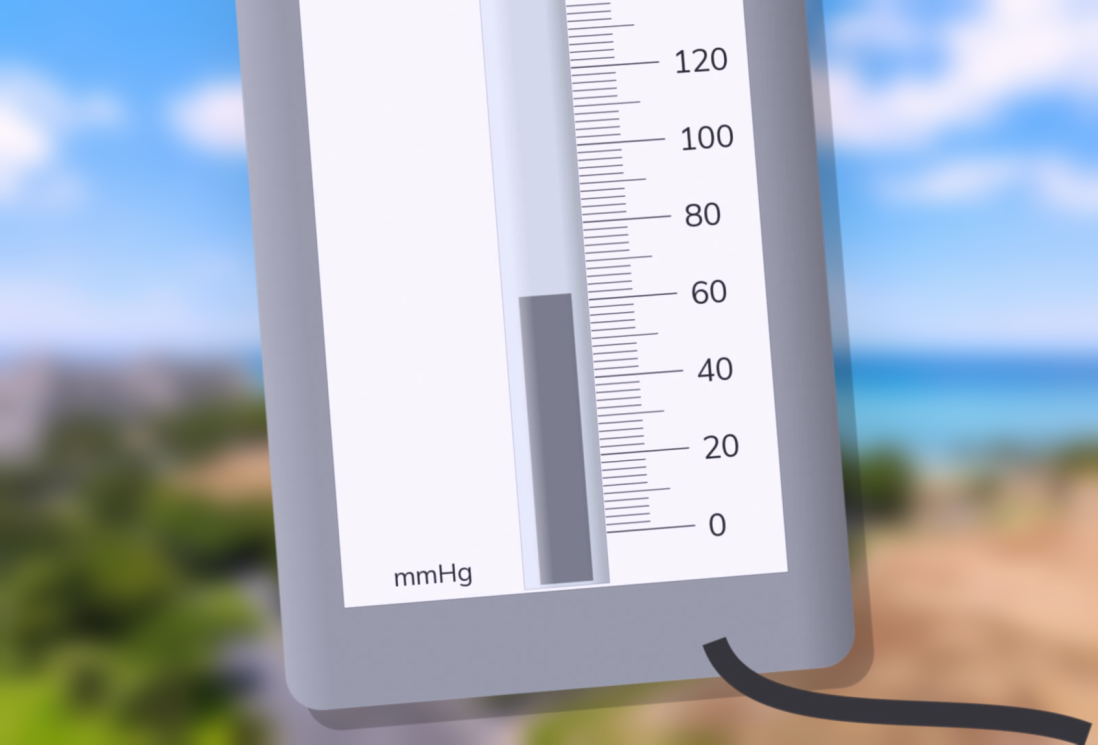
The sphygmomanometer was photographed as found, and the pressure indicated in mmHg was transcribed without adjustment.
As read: 62 mmHg
